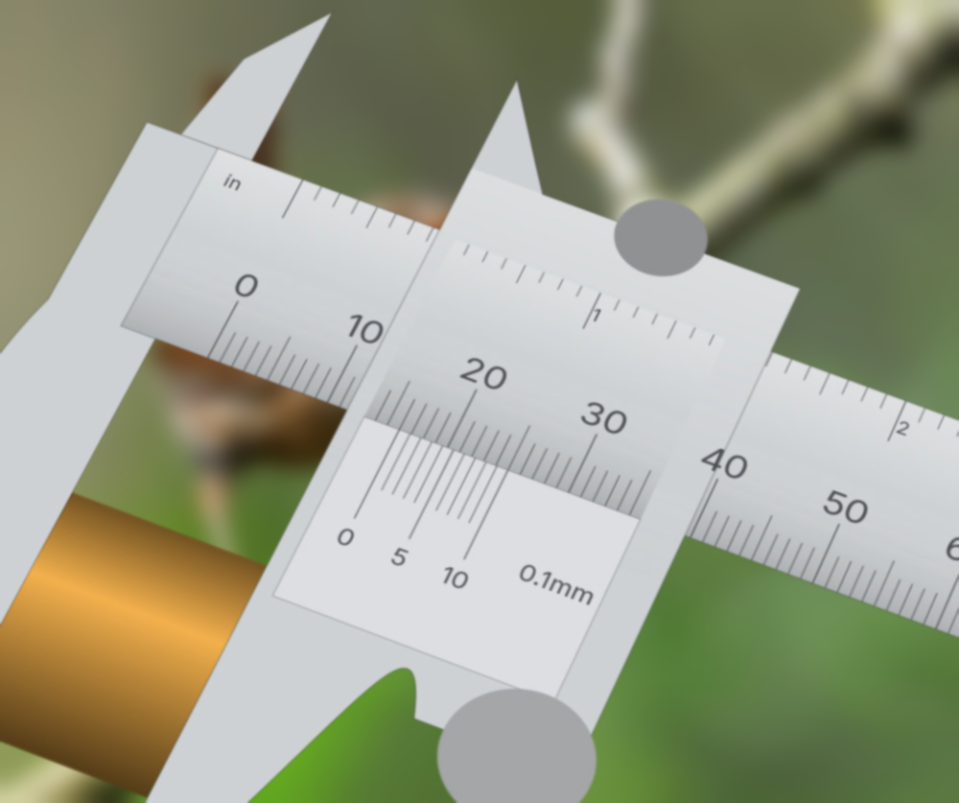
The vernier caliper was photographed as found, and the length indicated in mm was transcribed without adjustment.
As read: 16.0 mm
